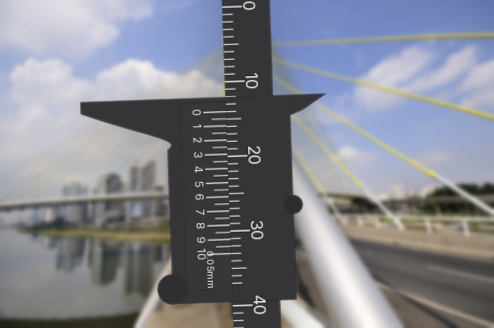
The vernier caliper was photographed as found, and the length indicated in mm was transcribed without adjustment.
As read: 14.0 mm
